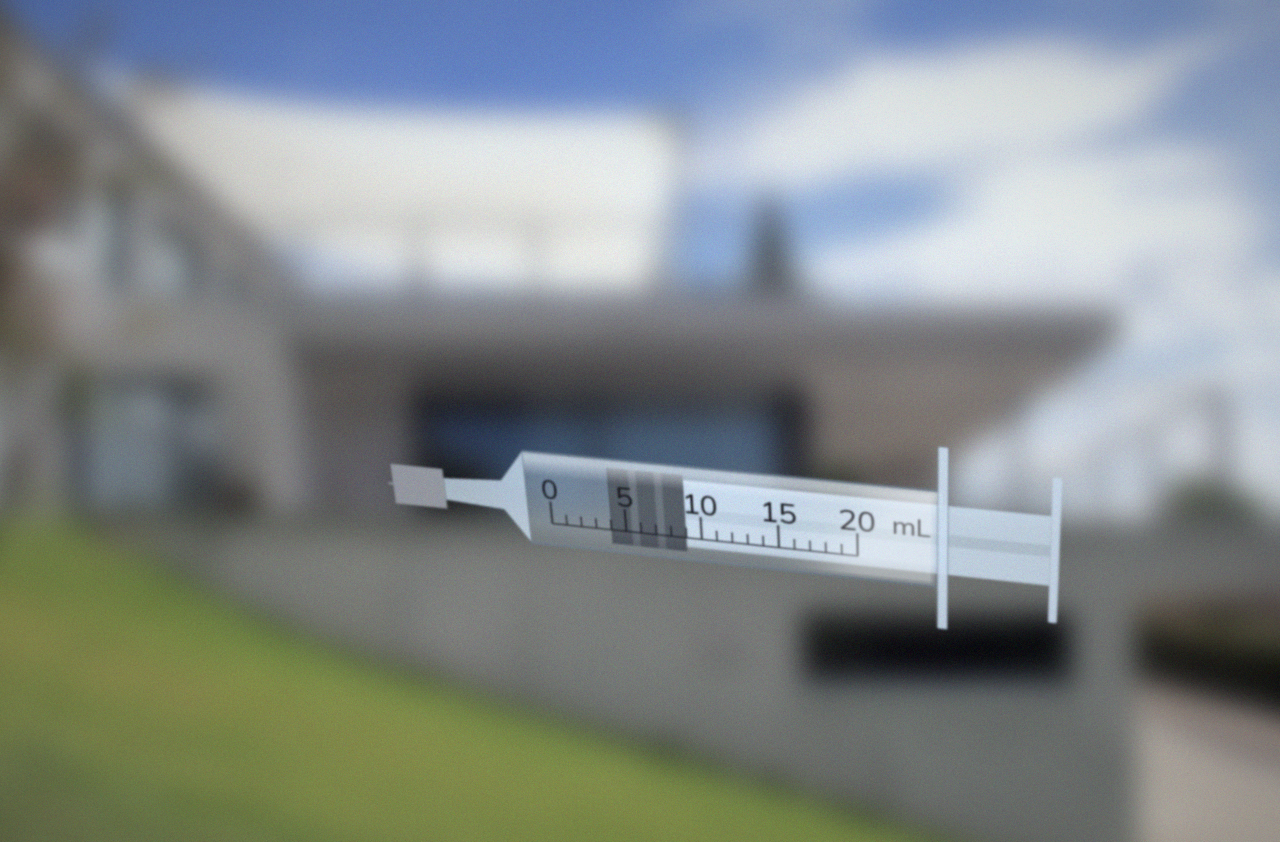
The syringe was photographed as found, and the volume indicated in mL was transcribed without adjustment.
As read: 4 mL
